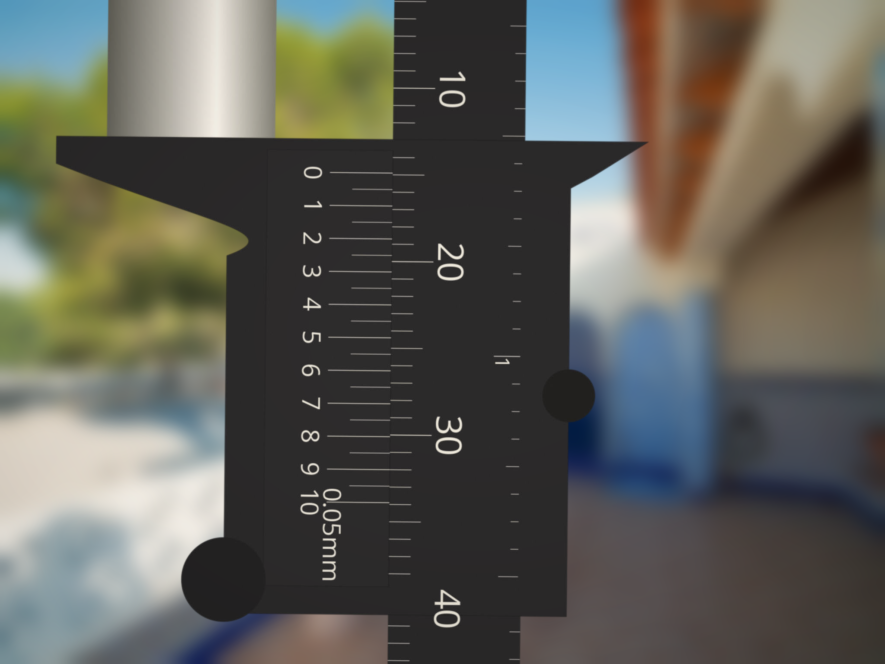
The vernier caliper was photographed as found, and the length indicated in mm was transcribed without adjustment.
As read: 14.9 mm
